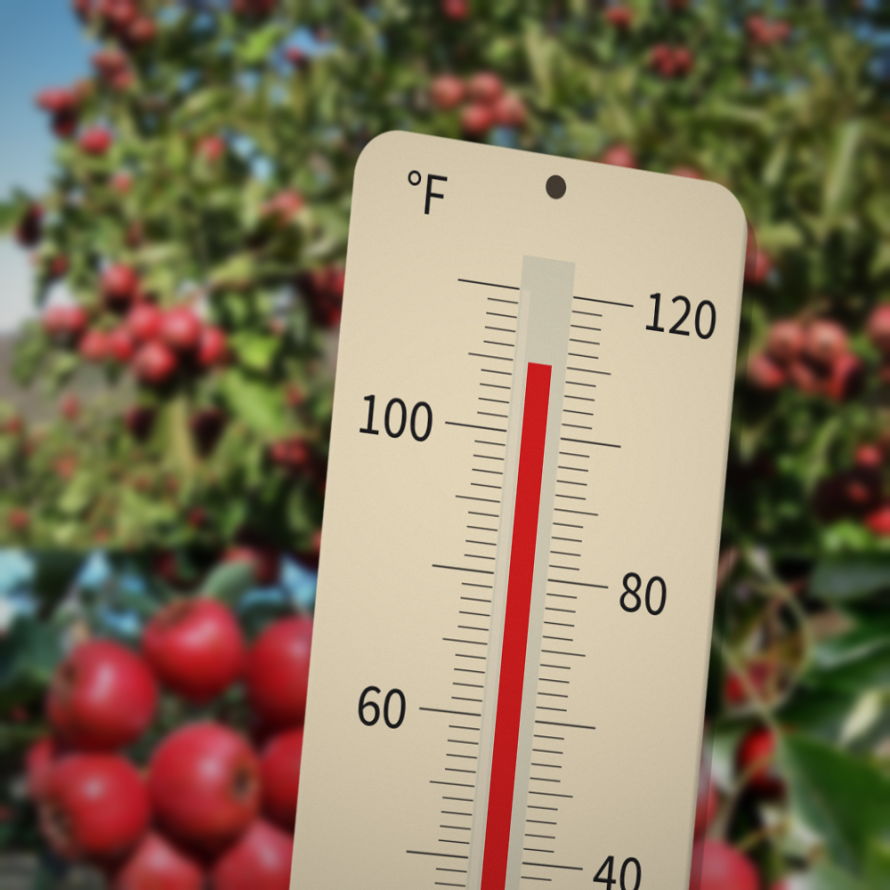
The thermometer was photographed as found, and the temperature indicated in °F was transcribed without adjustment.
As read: 110 °F
